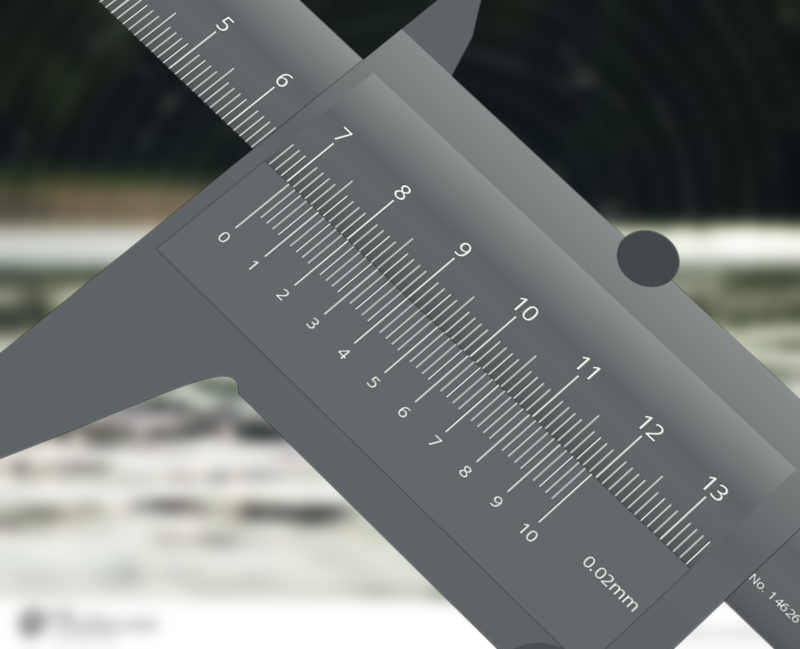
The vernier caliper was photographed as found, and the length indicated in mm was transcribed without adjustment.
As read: 70.4 mm
